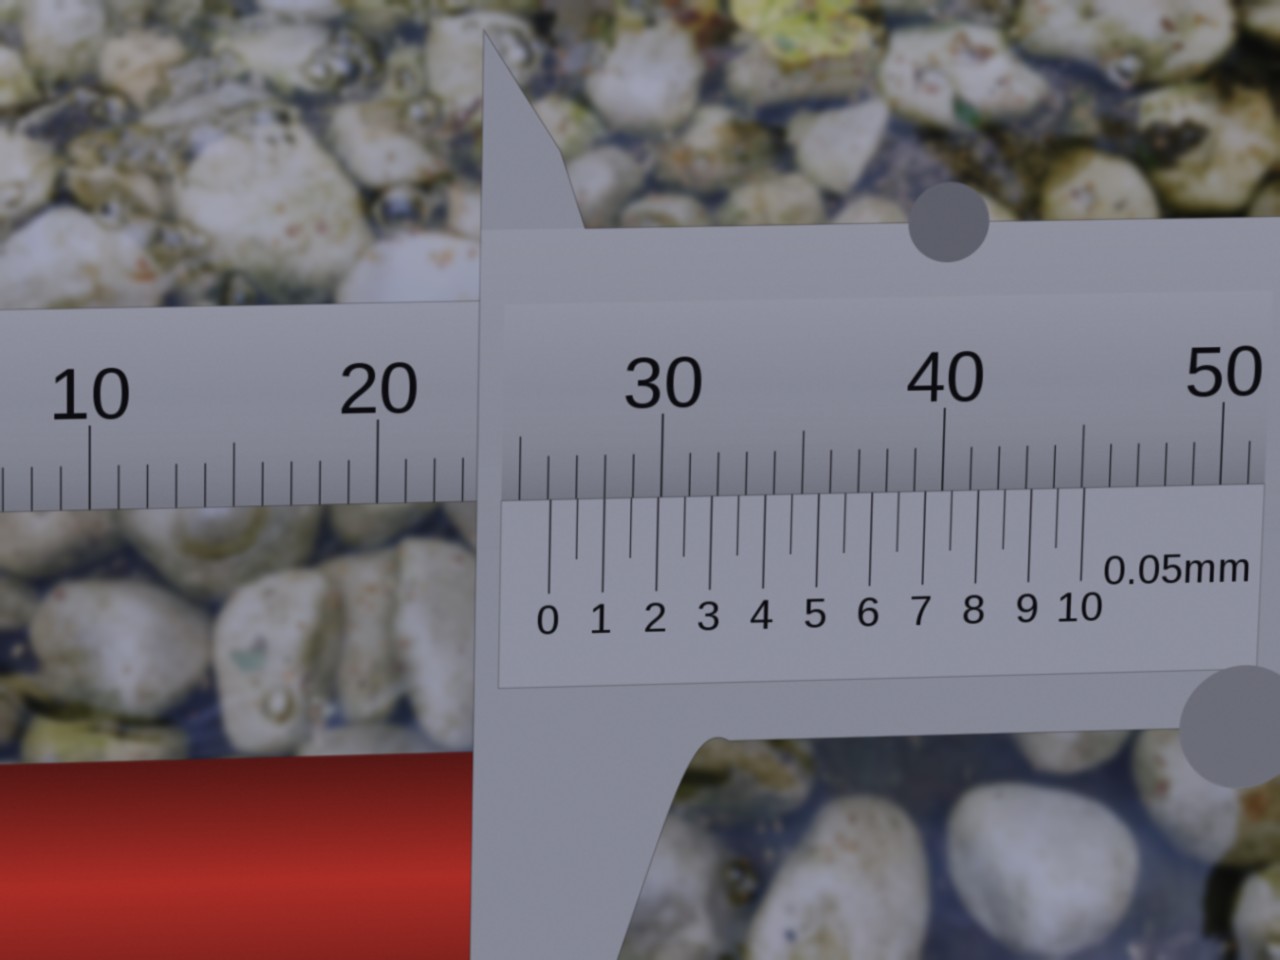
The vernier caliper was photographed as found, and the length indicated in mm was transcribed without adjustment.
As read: 26.10 mm
